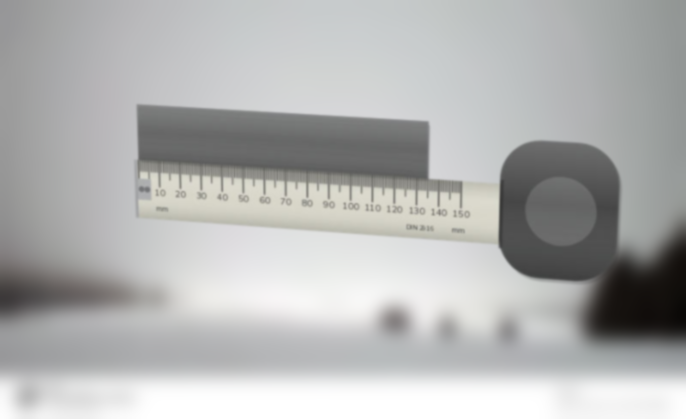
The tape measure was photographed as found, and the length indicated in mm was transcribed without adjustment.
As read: 135 mm
